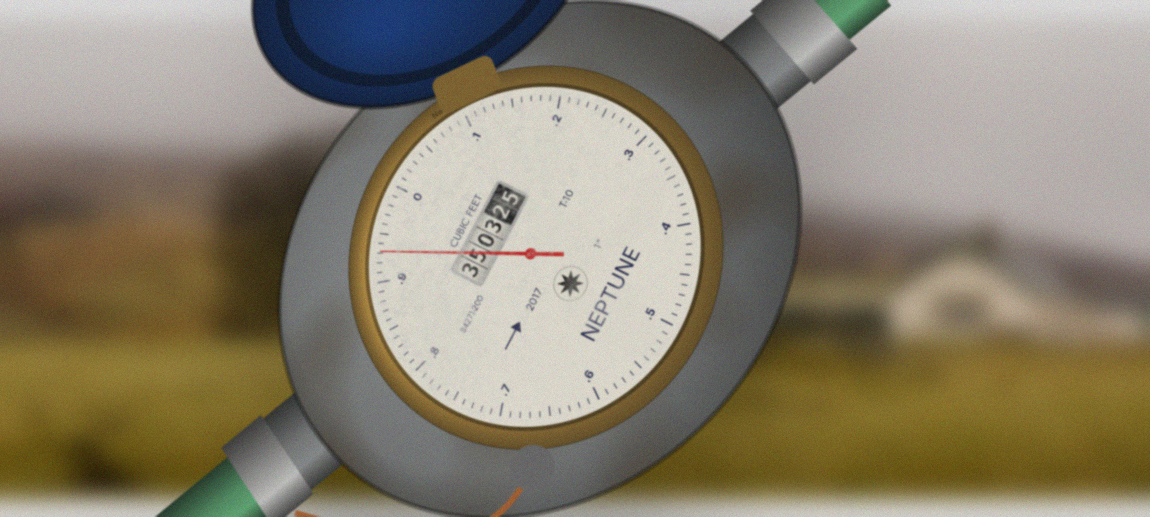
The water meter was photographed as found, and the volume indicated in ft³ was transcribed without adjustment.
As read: 350324.93 ft³
